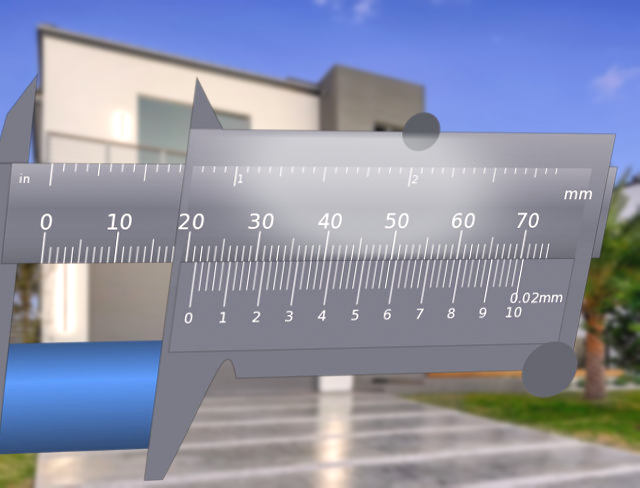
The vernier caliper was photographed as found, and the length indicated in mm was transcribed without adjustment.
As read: 21.4 mm
